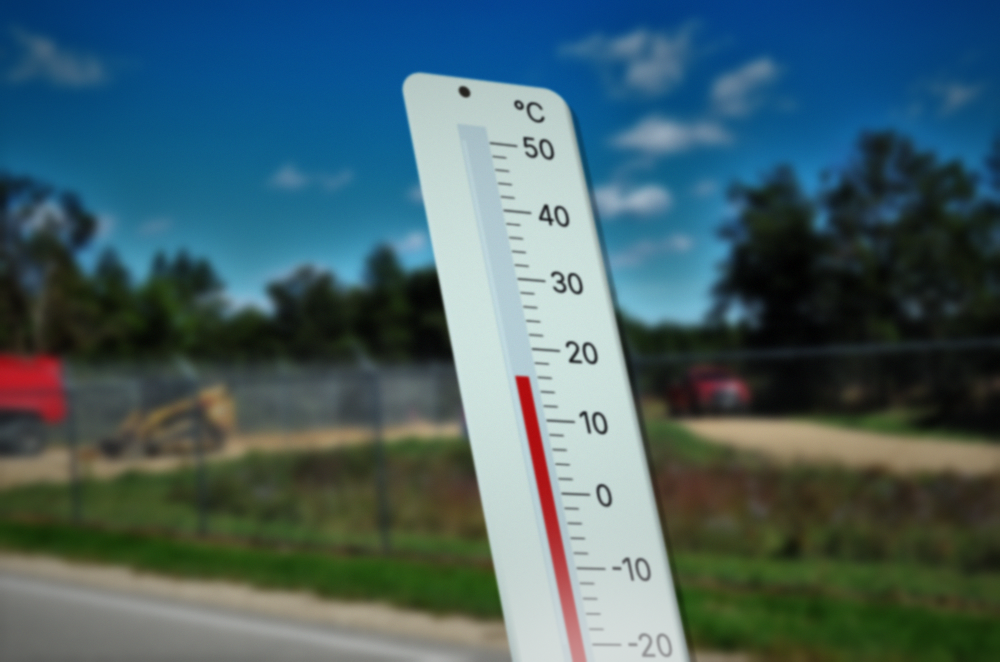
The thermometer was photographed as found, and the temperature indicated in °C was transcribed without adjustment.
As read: 16 °C
